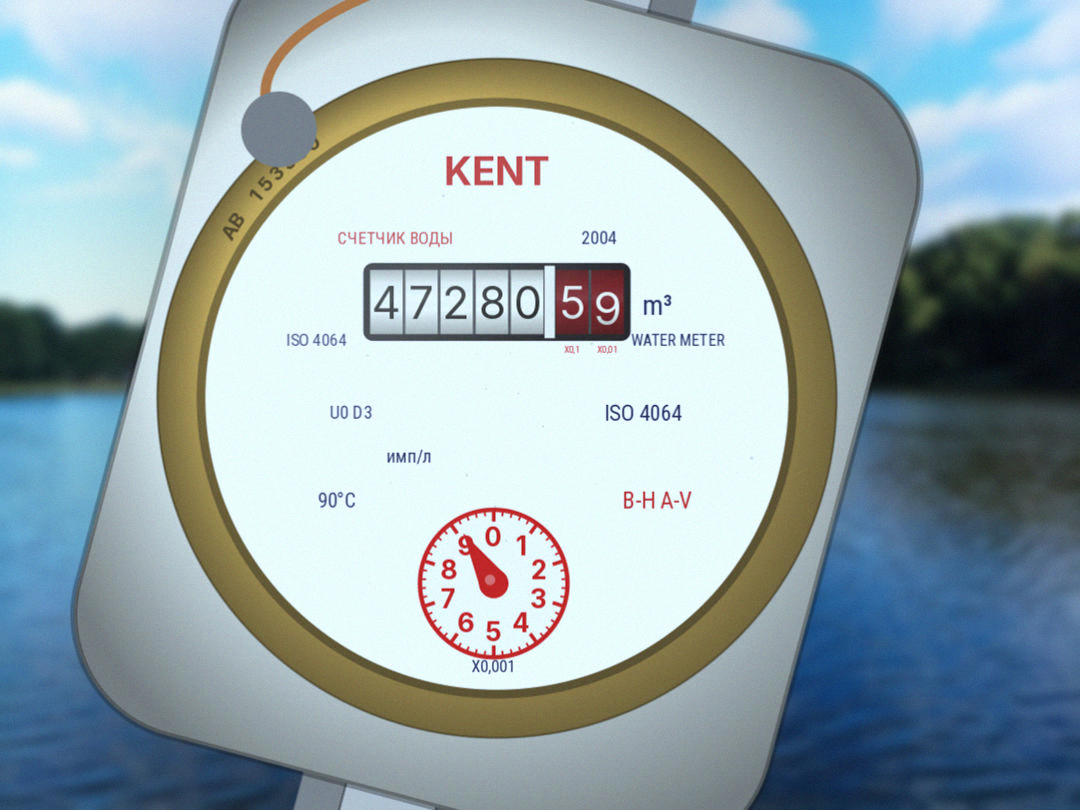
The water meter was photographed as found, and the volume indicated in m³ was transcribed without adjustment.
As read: 47280.589 m³
